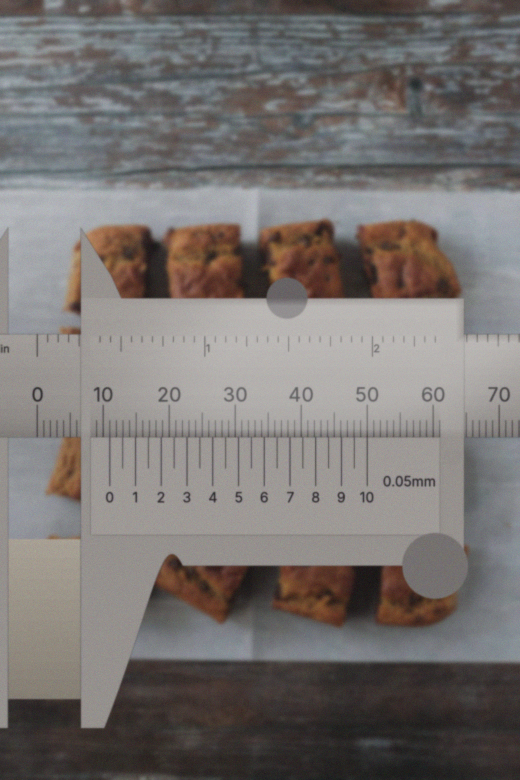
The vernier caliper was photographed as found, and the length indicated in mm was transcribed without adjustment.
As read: 11.0 mm
